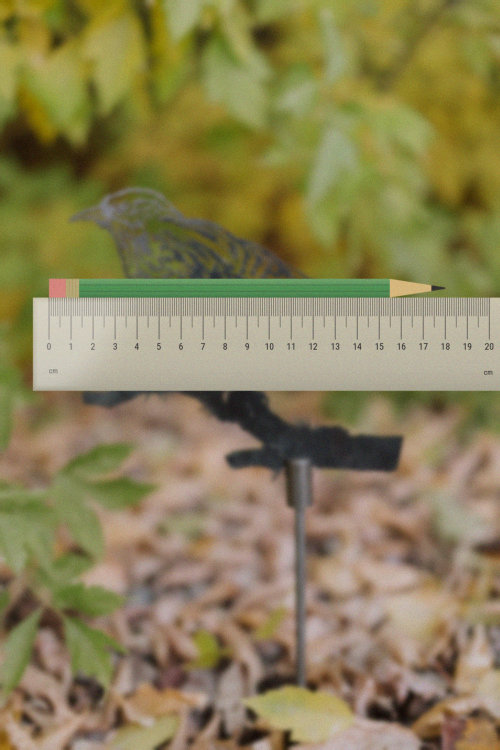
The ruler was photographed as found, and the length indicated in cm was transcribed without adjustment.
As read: 18 cm
